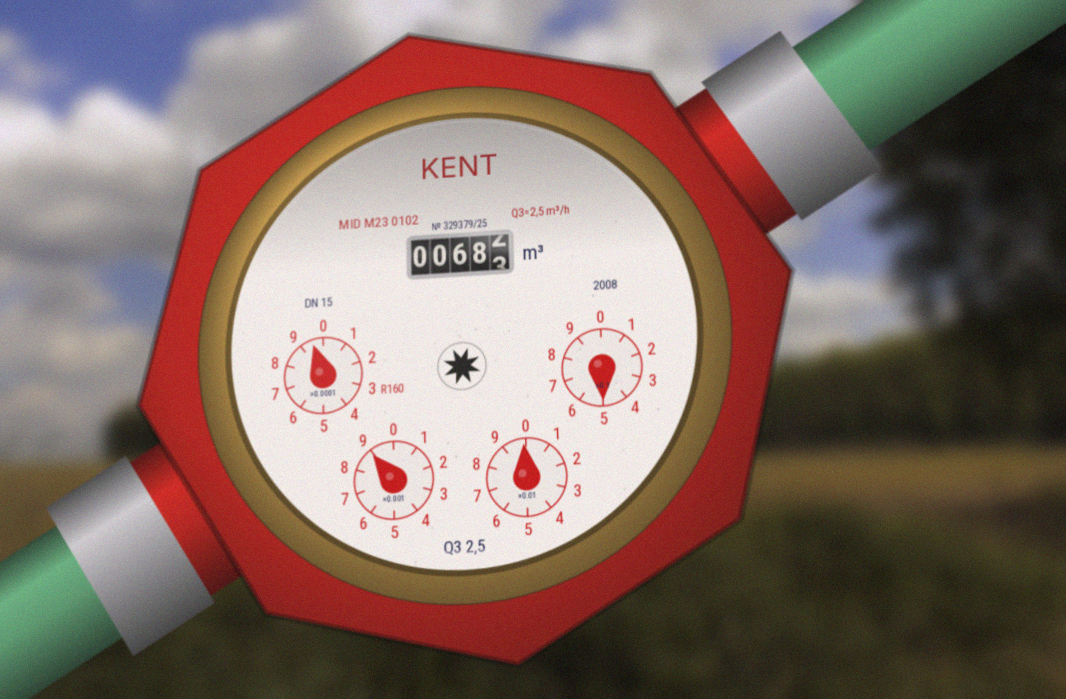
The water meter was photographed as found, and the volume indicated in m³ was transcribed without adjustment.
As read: 682.4989 m³
